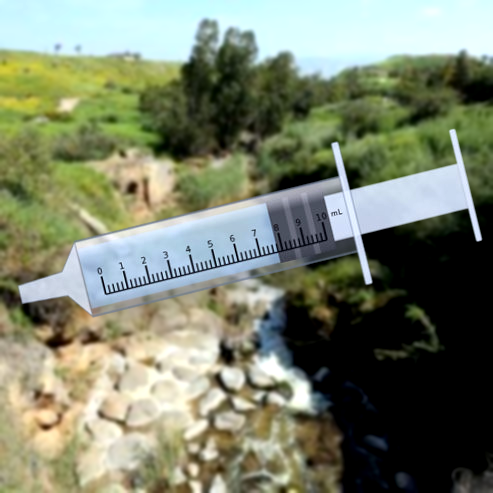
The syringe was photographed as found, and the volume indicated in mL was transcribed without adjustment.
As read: 7.8 mL
